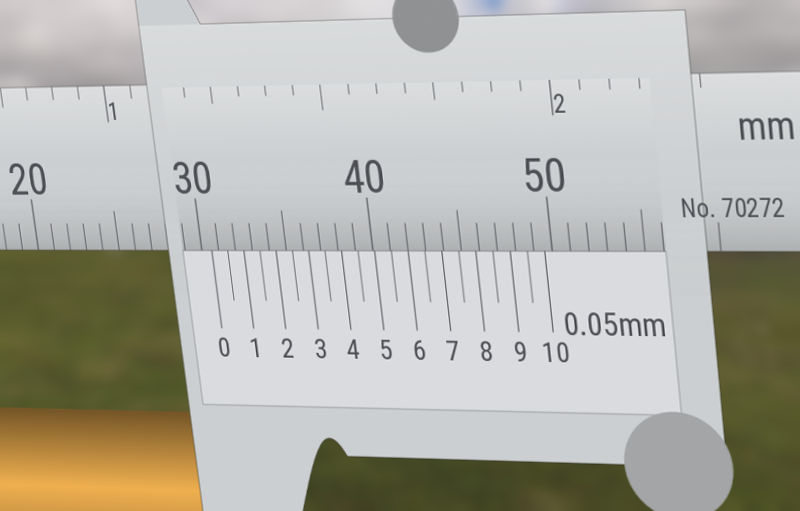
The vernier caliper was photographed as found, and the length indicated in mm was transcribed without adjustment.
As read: 30.6 mm
